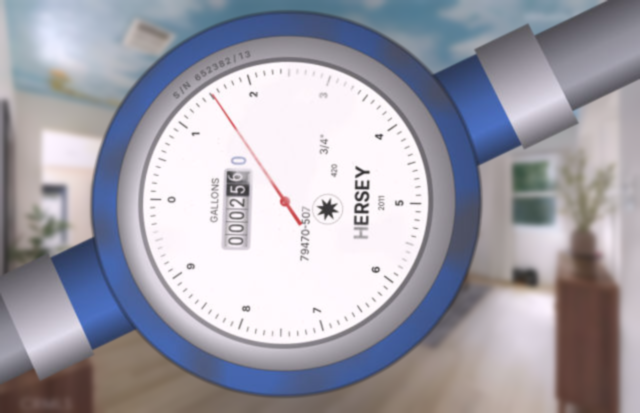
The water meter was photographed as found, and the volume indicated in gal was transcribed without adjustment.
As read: 2561.5 gal
